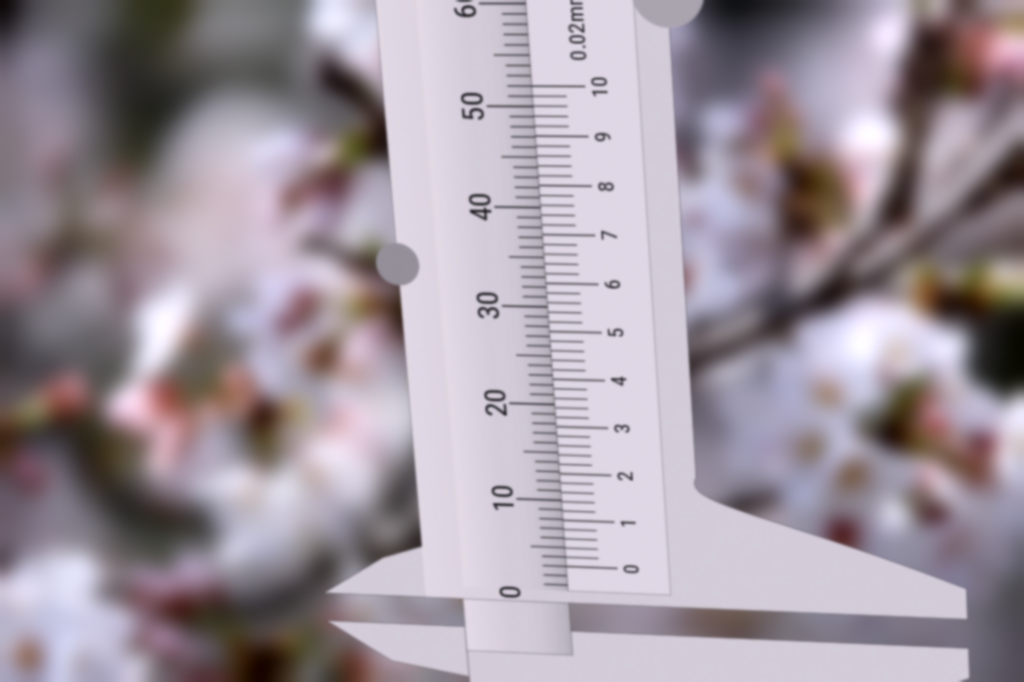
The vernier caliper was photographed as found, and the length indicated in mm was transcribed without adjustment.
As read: 3.0 mm
